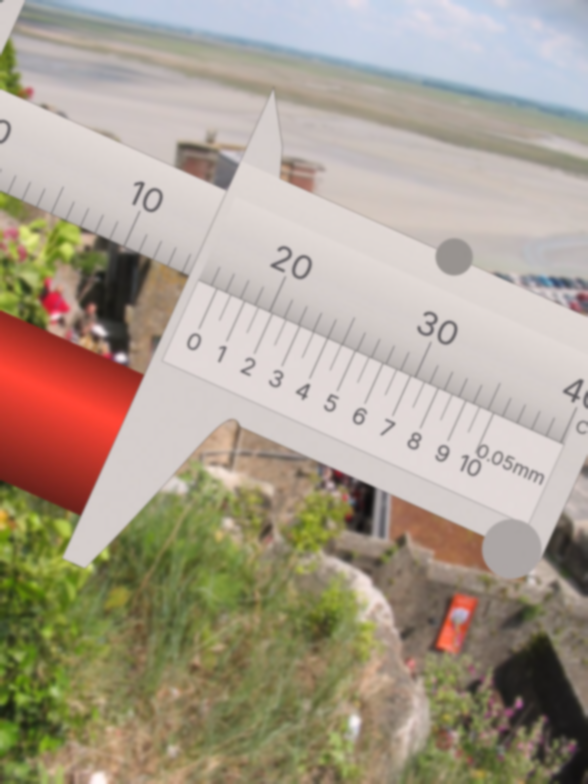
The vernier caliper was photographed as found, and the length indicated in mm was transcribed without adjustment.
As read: 16.4 mm
